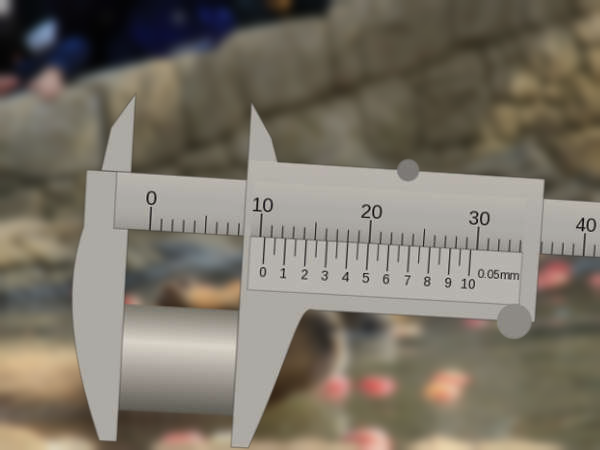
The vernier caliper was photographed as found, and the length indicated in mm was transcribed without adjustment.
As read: 10.4 mm
